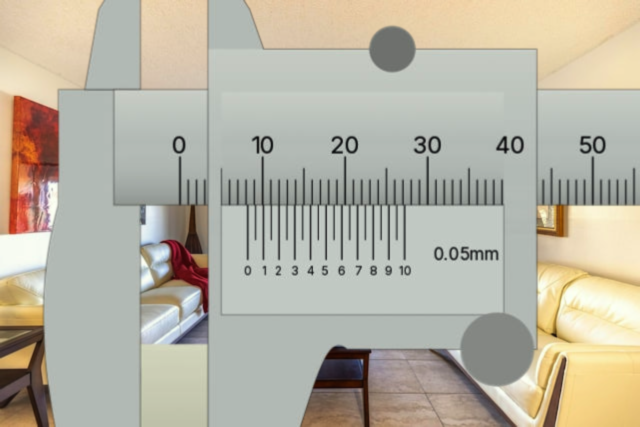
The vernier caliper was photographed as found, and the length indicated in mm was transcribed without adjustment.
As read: 8.2 mm
